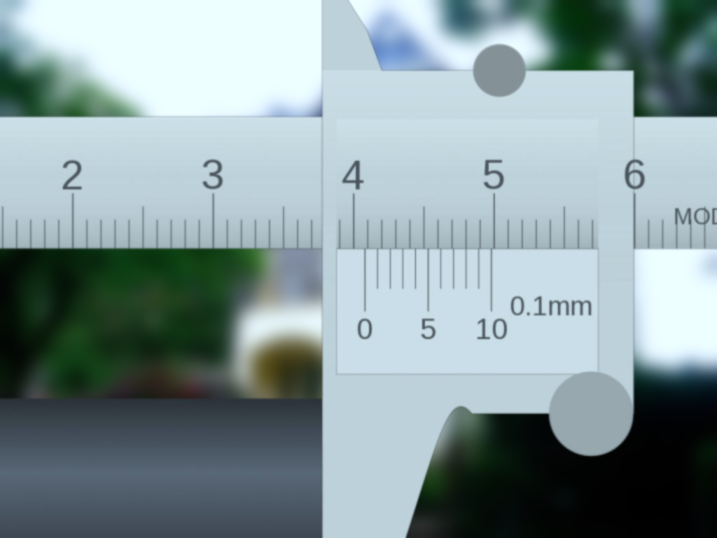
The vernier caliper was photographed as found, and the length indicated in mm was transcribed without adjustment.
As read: 40.8 mm
